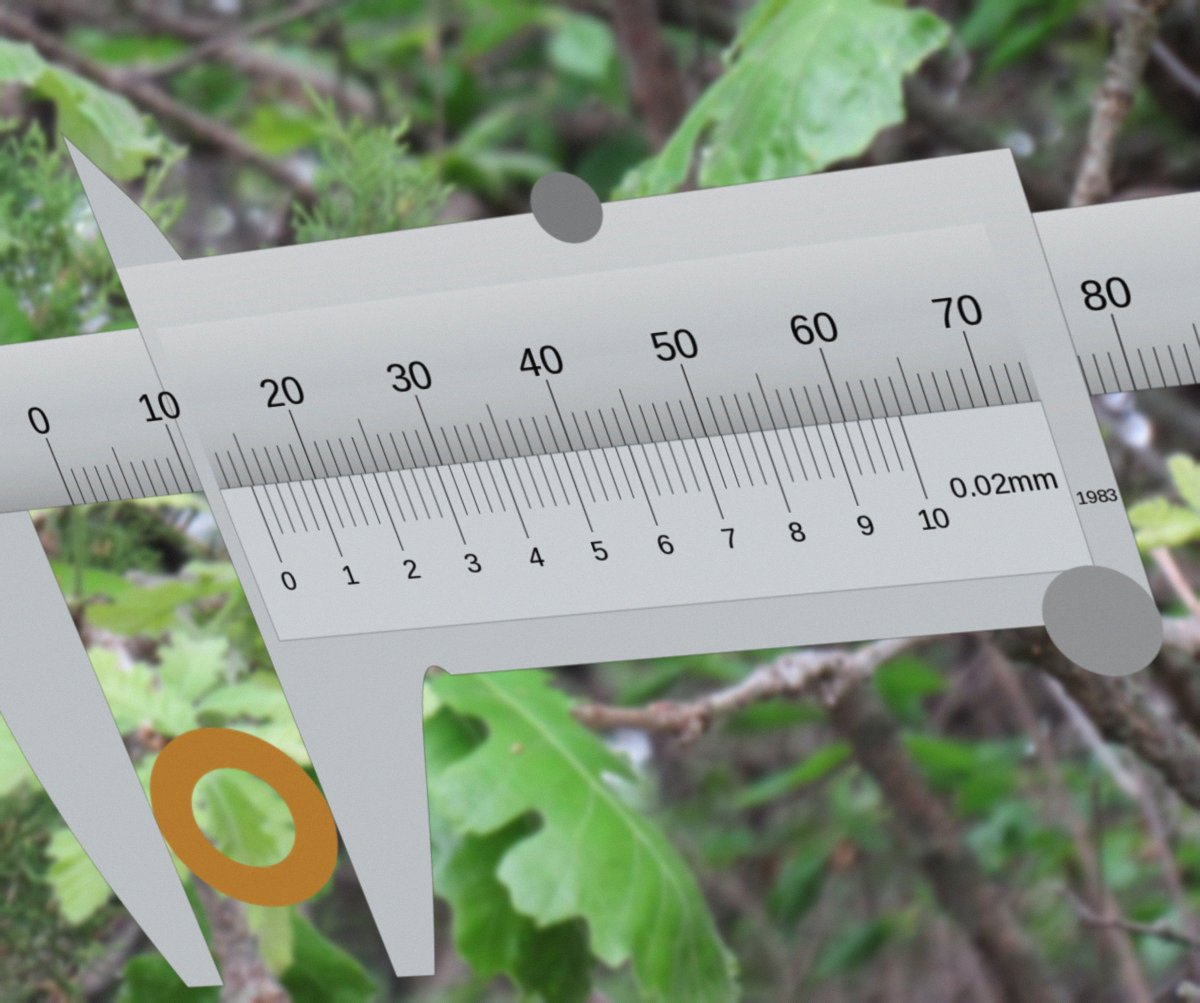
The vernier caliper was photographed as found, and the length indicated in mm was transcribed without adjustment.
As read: 14.8 mm
